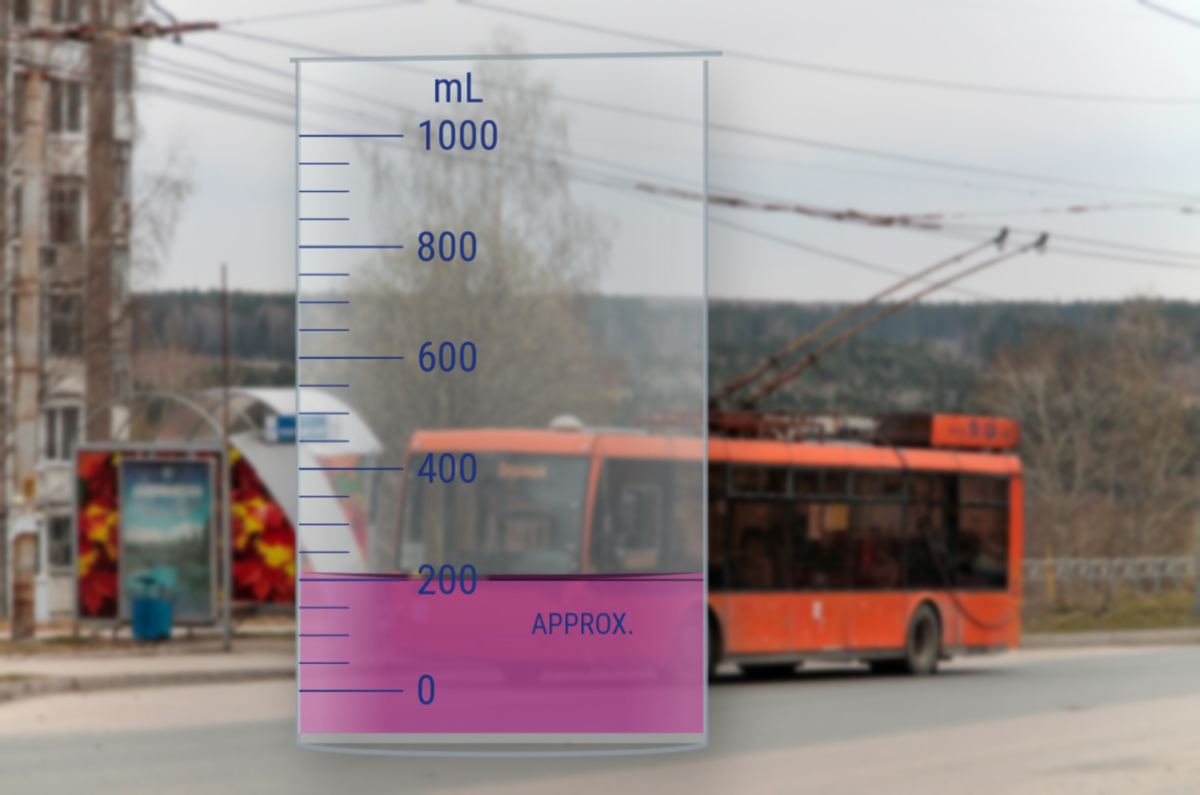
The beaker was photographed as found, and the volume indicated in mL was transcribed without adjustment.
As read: 200 mL
